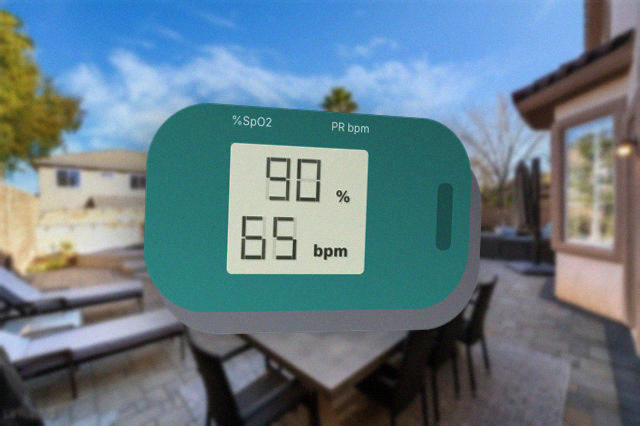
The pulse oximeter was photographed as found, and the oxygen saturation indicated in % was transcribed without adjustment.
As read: 90 %
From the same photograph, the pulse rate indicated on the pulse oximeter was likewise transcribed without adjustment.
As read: 65 bpm
